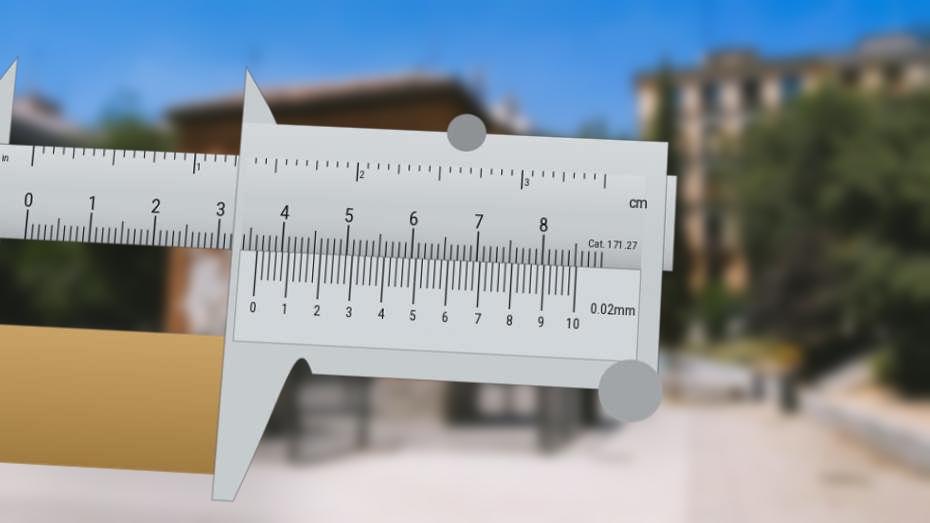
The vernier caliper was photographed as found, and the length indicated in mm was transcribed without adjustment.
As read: 36.2 mm
